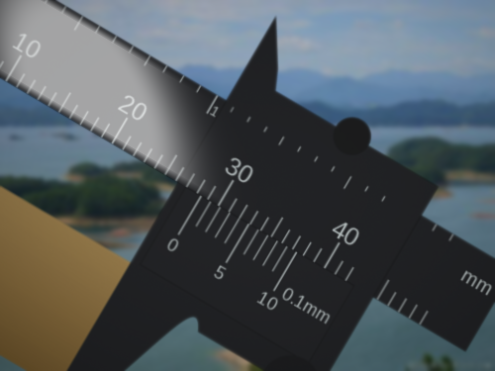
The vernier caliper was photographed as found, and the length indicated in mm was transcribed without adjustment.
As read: 28.4 mm
